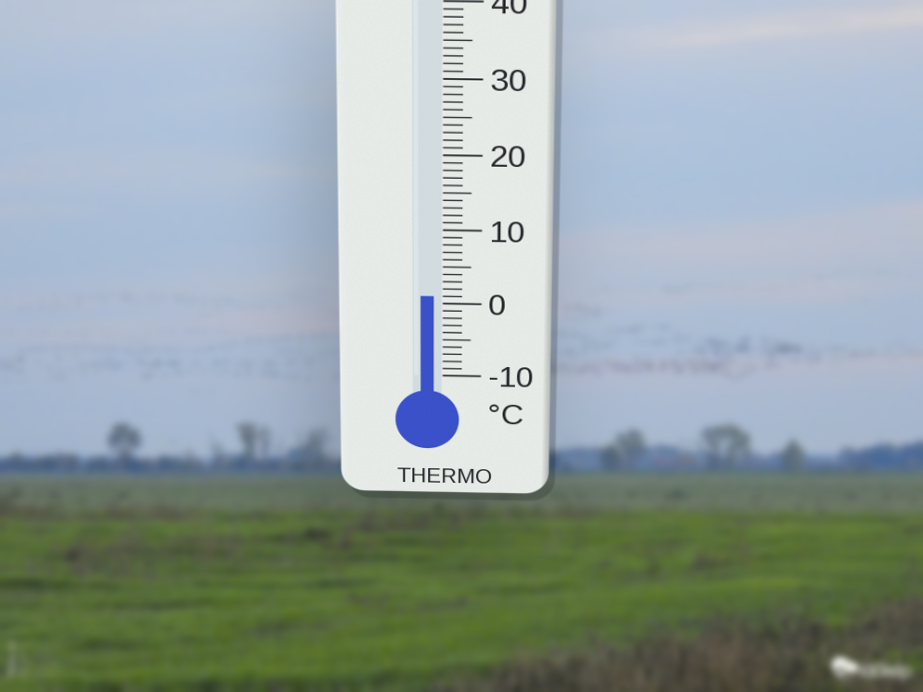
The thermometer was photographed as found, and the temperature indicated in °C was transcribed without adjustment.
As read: 1 °C
